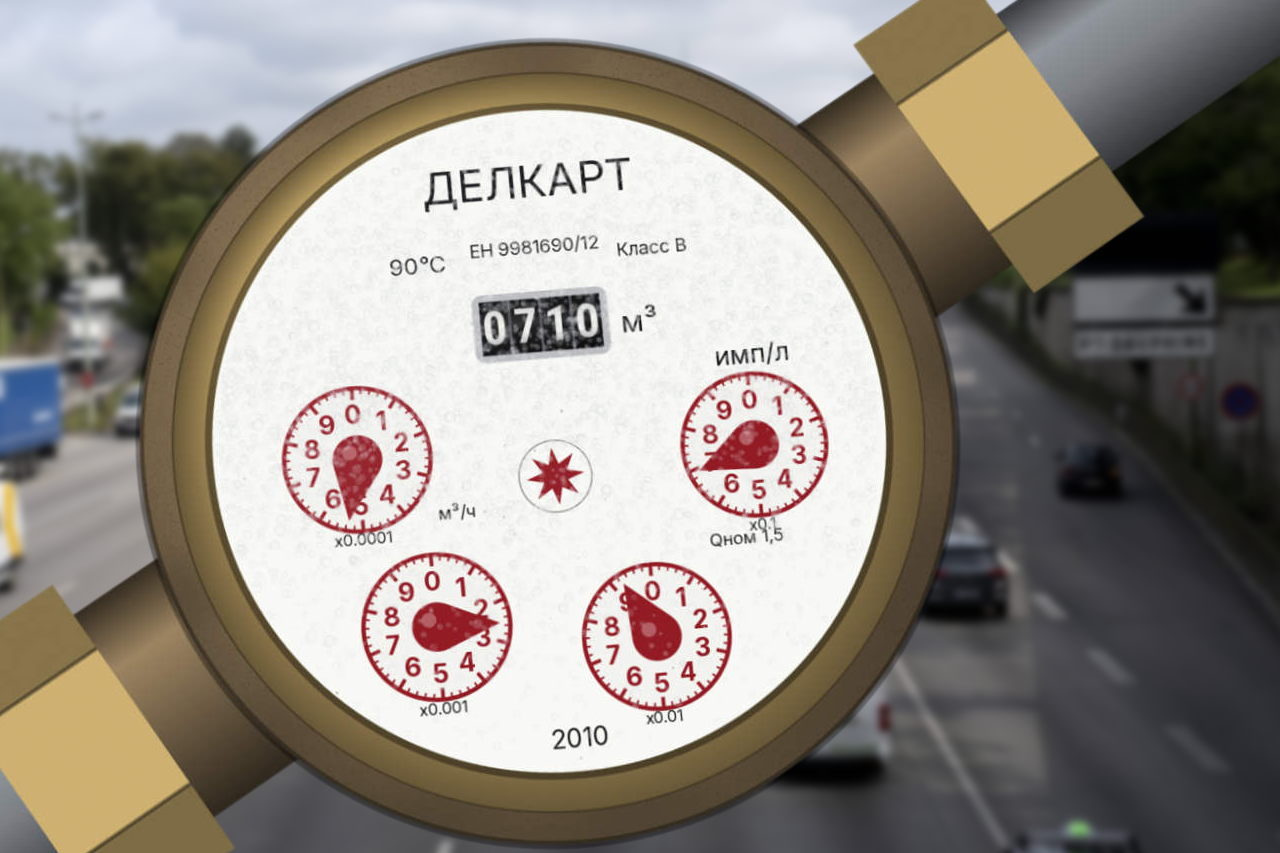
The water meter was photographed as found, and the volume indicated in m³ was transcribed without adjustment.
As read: 710.6925 m³
